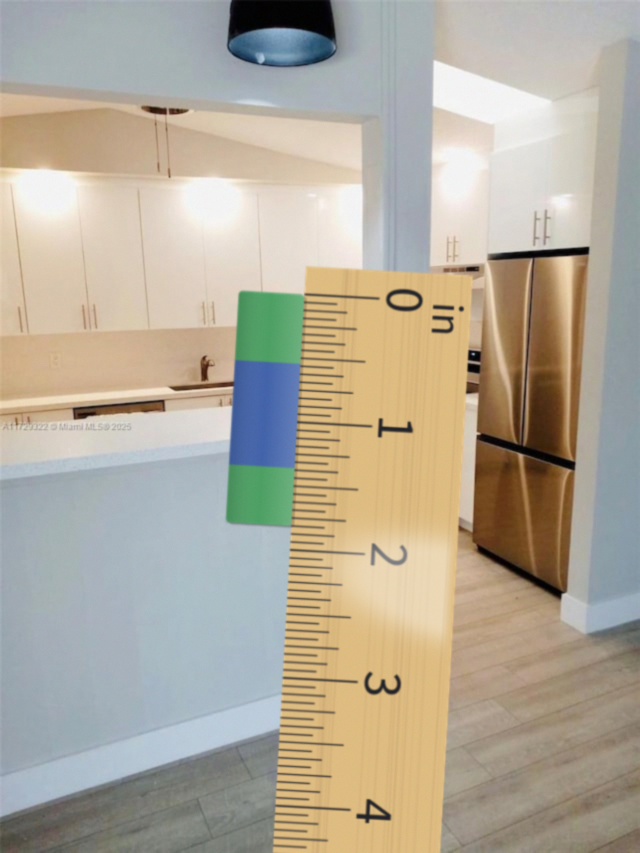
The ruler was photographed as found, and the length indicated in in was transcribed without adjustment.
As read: 1.8125 in
